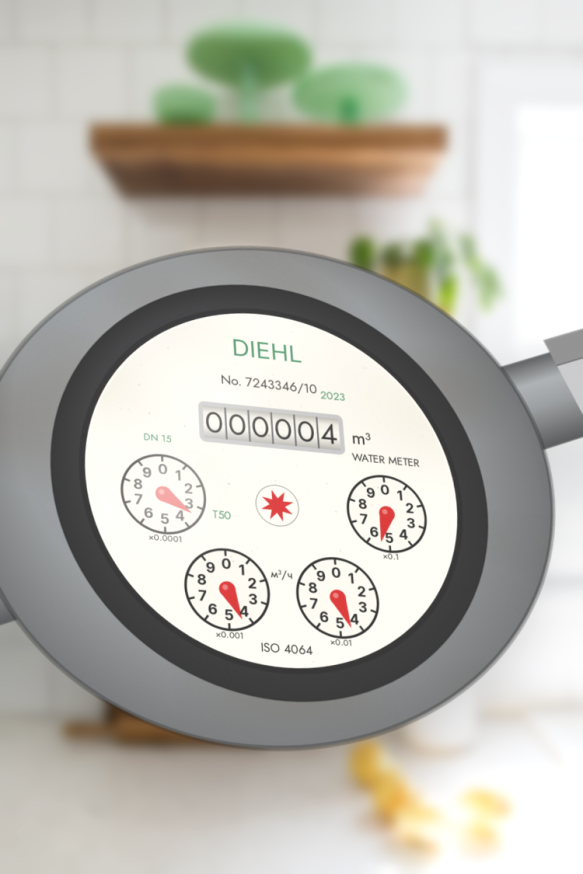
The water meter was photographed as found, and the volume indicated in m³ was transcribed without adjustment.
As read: 4.5443 m³
